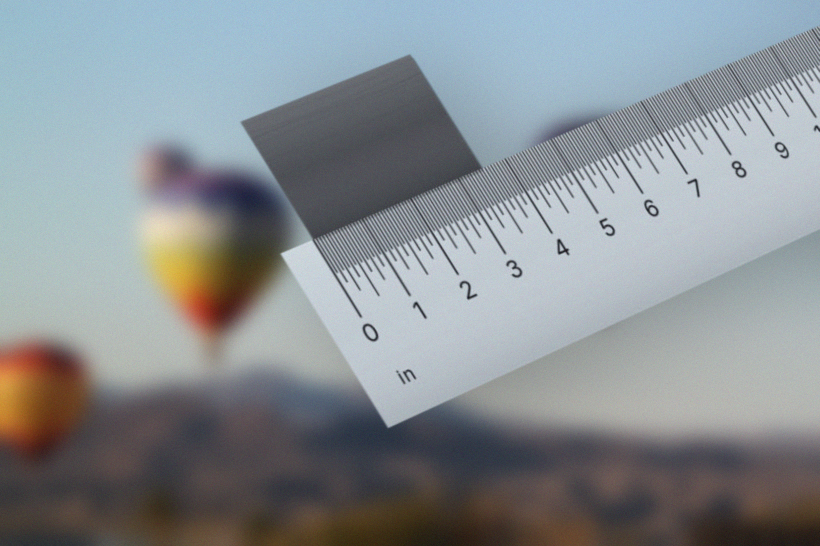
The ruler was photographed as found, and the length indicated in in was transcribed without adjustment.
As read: 3.5 in
